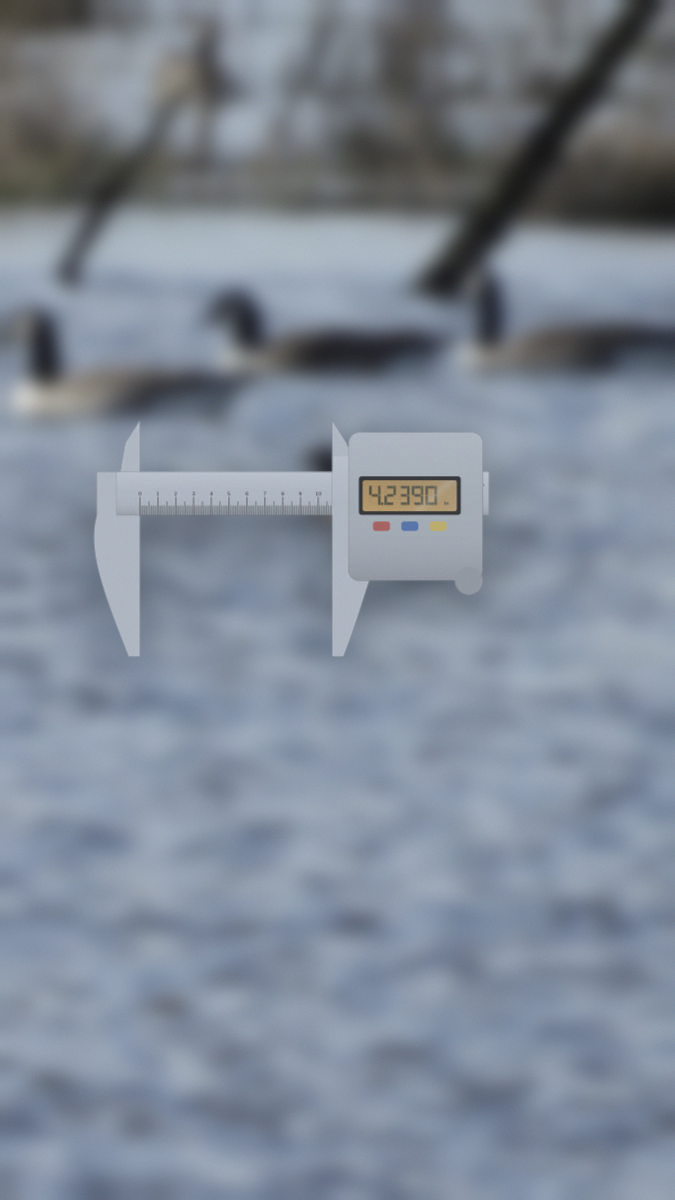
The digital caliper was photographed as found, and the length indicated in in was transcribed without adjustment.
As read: 4.2390 in
